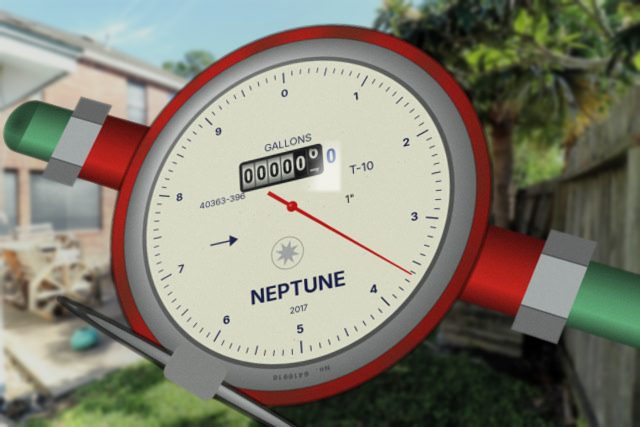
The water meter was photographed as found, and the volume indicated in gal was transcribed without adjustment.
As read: 63.6 gal
